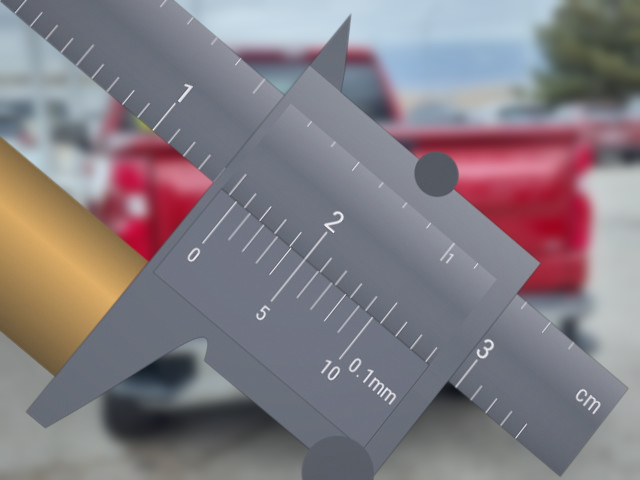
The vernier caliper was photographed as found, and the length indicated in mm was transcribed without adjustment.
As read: 15.5 mm
